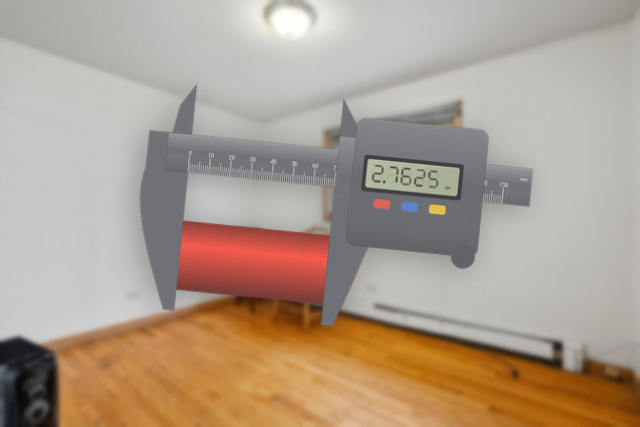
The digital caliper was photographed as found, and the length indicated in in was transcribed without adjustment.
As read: 2.7625 in
